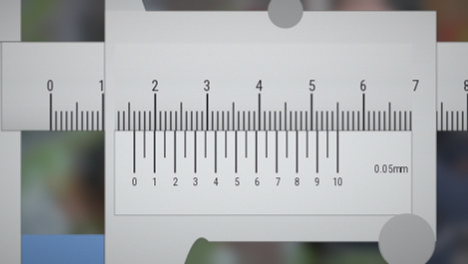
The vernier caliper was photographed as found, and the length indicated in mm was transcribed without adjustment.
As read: 16.0 mm
